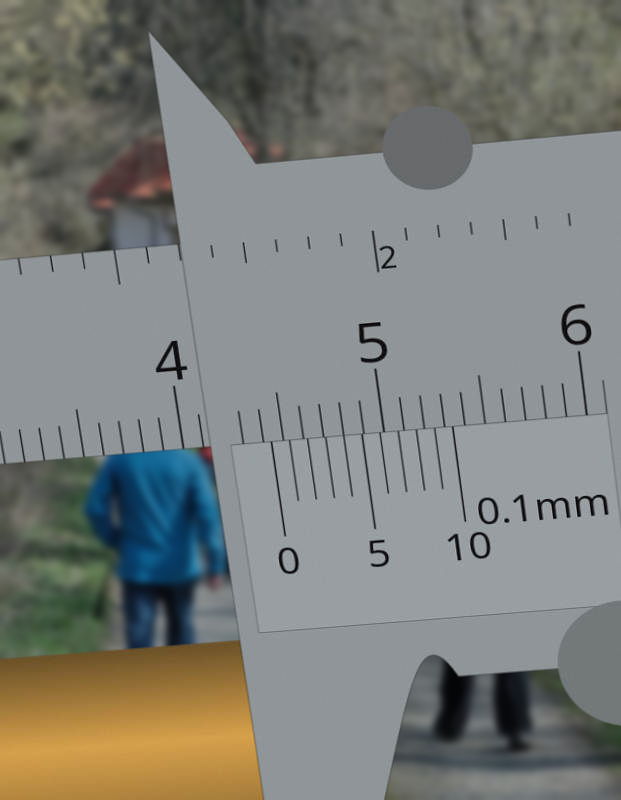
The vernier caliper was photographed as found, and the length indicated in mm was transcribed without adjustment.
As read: 44.4 mm
